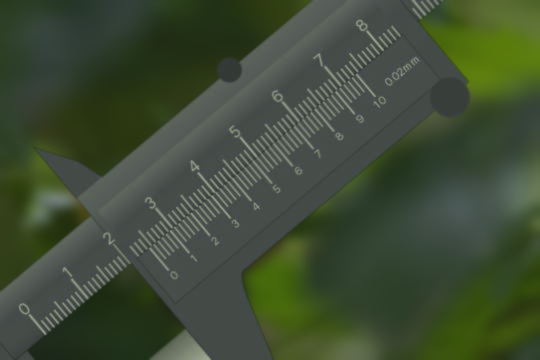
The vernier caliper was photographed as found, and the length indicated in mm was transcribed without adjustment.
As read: 24.5 mm
